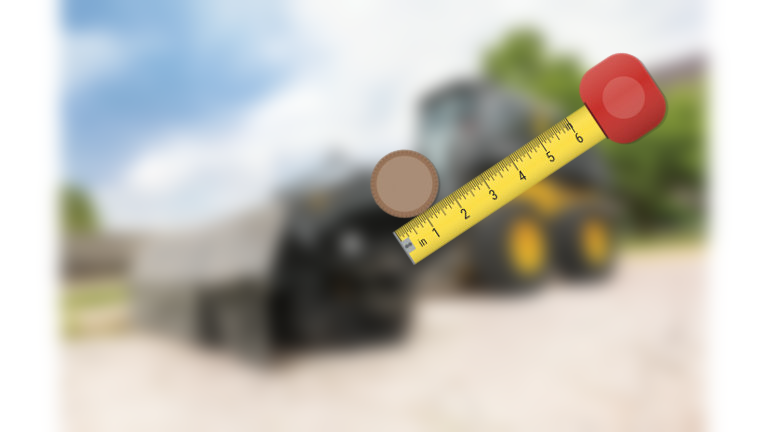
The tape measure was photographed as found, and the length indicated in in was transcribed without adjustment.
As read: 2 in
